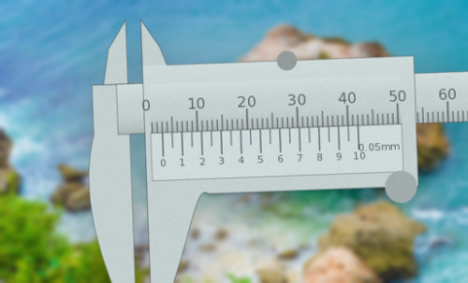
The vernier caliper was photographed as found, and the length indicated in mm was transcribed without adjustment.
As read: 3.0 mm
